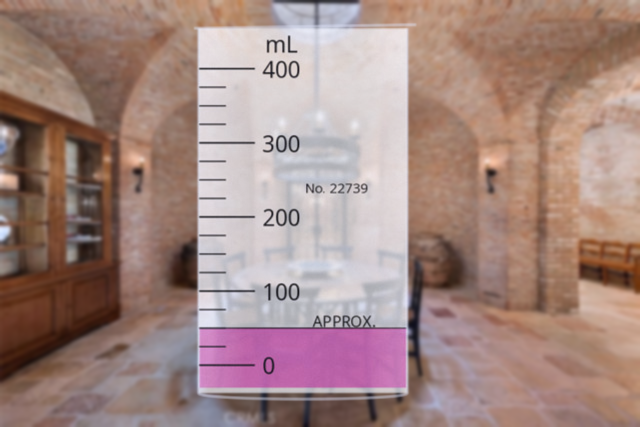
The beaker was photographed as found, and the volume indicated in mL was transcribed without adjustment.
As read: 50 mL
